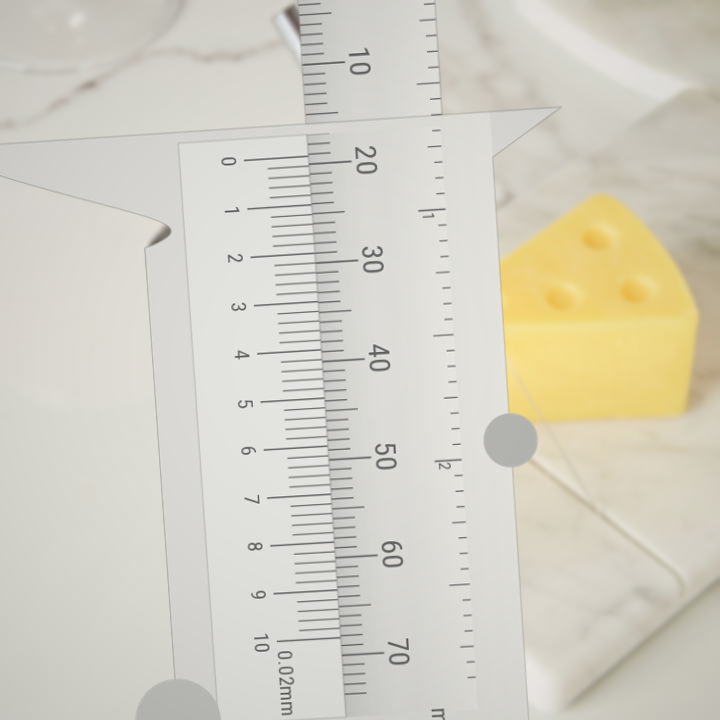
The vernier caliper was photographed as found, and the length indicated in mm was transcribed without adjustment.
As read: 19.2 mm
